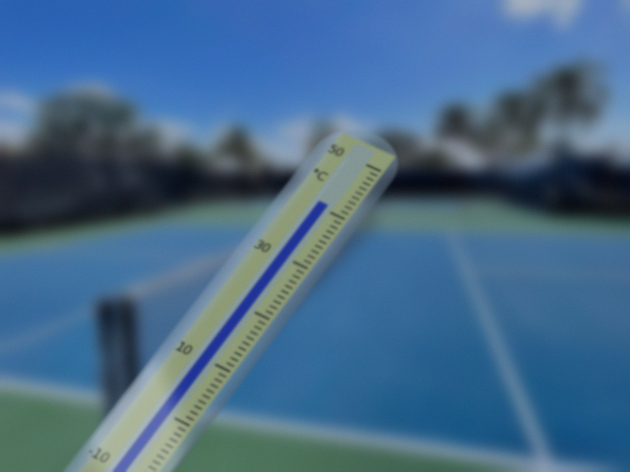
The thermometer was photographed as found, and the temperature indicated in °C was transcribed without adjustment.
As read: 41 °C
